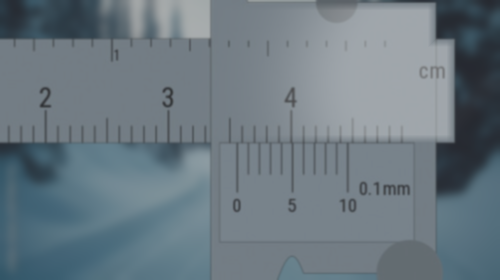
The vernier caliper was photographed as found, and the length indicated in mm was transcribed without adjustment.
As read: 35.6 mm
